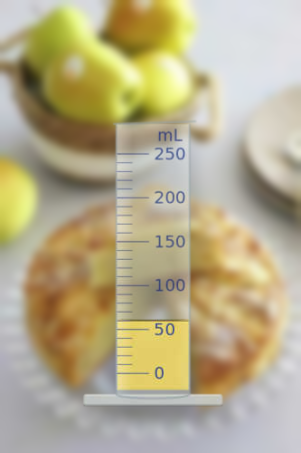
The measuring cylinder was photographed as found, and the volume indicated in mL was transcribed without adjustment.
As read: 60 mL
